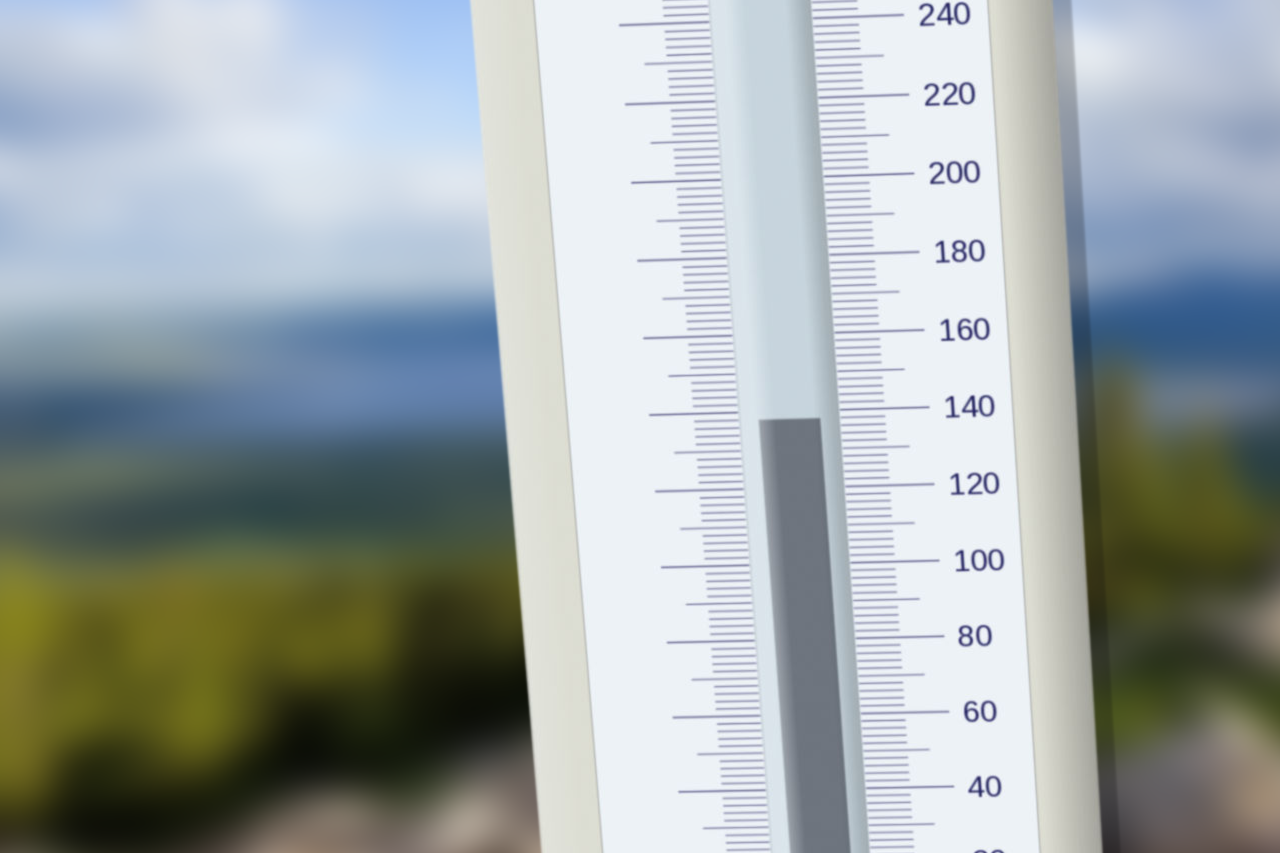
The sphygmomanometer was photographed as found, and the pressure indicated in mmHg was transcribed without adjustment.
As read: 138 mmHg
